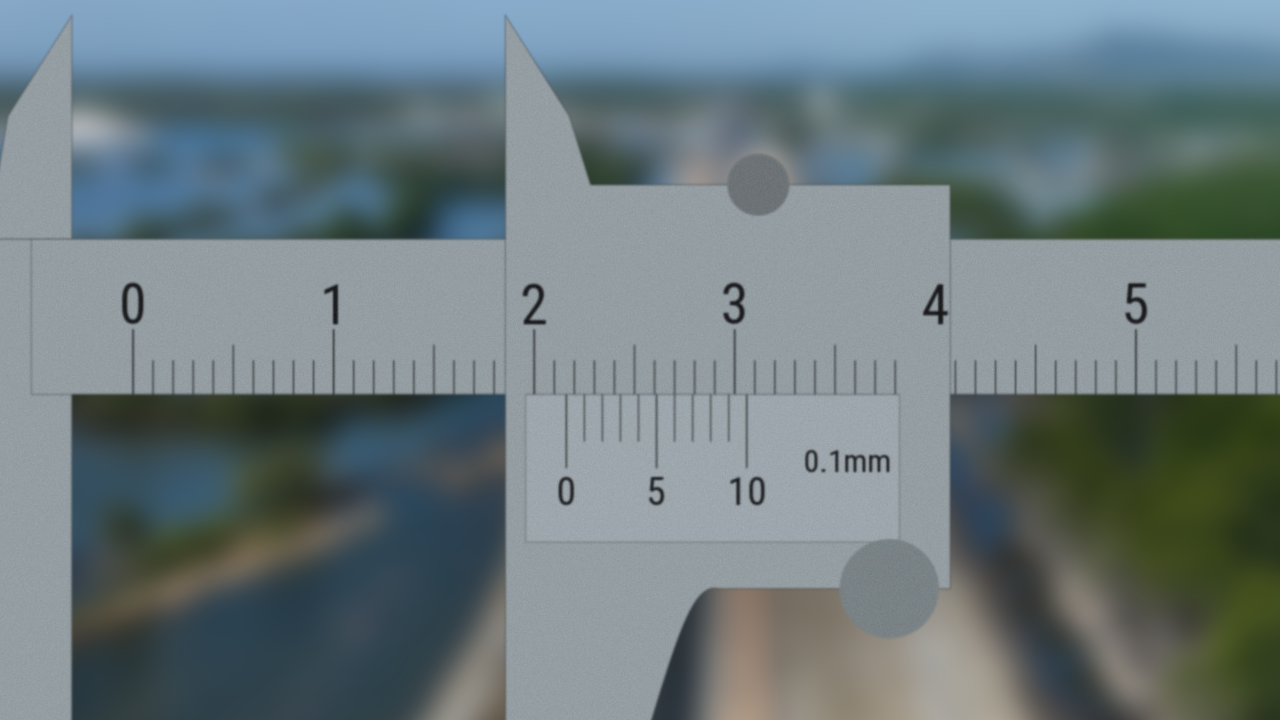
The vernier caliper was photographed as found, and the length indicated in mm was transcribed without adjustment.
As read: 21.6 mm
